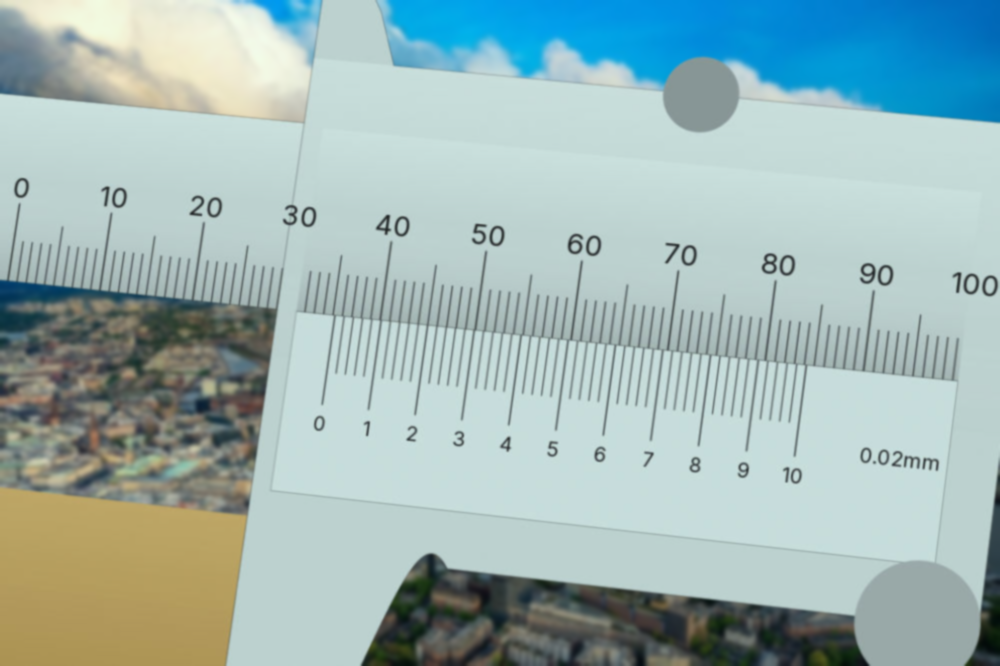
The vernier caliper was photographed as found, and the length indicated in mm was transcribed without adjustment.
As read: 35.2 mm
